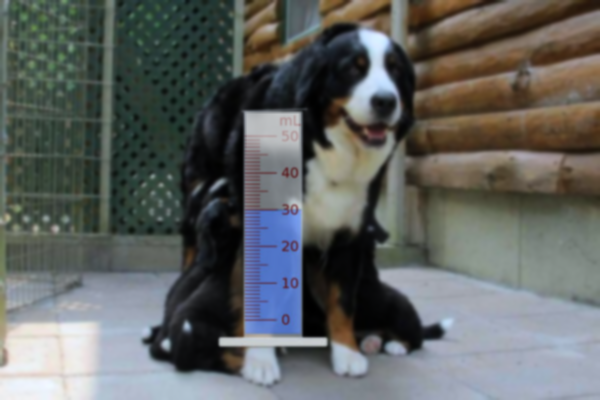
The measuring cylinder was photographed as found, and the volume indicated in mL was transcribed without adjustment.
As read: 30 mL
